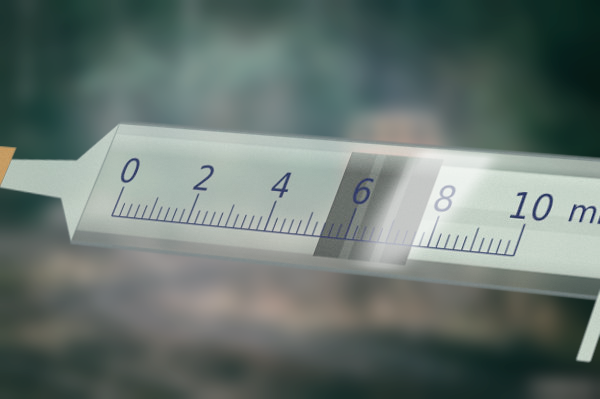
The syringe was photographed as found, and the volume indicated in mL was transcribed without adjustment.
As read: 5.4 mL
